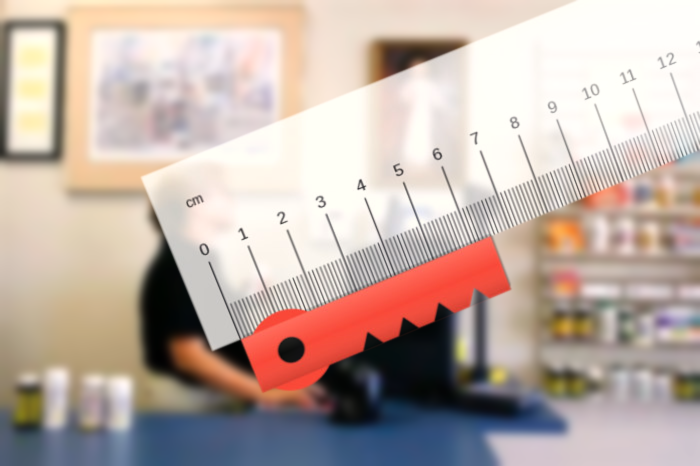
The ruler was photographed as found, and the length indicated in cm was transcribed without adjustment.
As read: 6.5 cm
